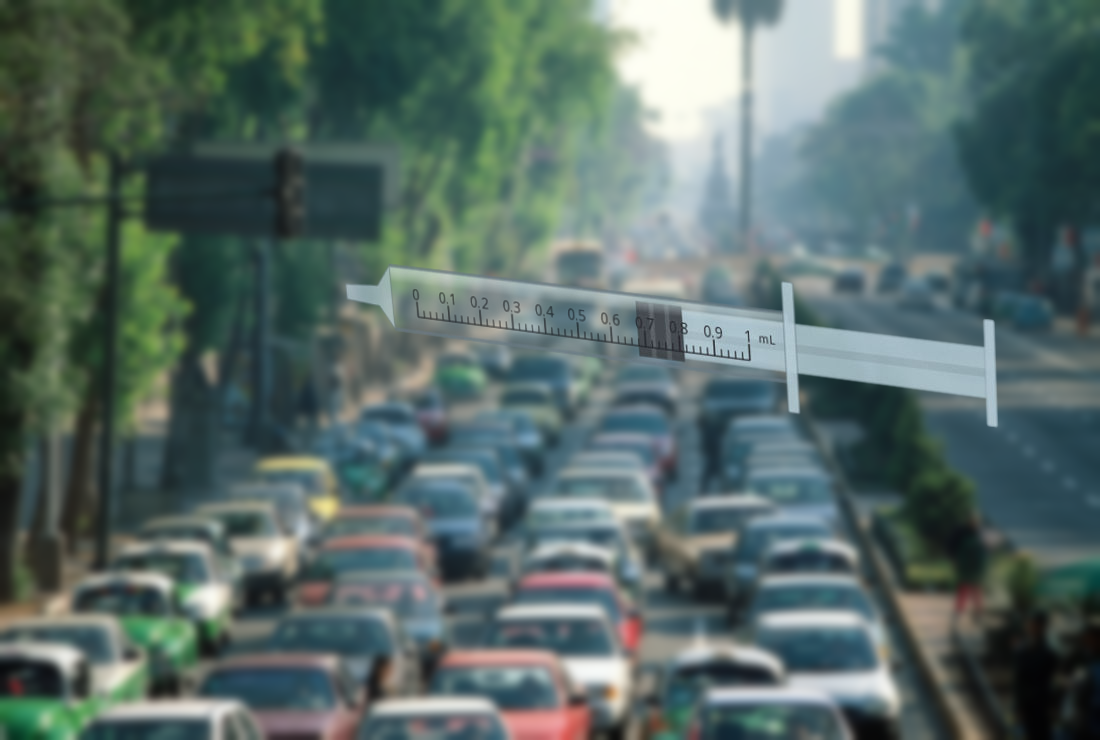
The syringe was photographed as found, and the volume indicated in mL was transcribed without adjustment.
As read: 0.68 mL
